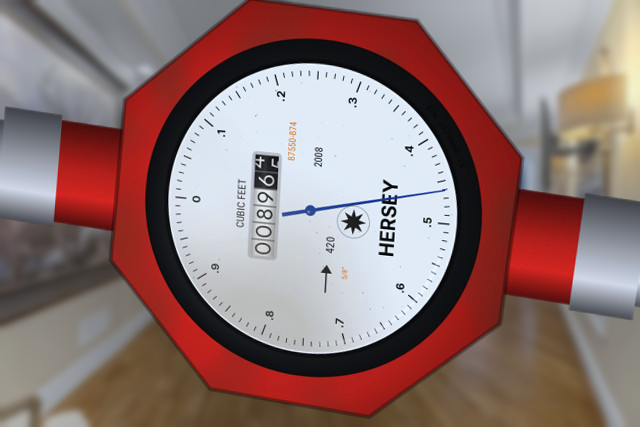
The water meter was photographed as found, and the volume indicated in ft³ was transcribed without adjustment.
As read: 8964.46 ft³
